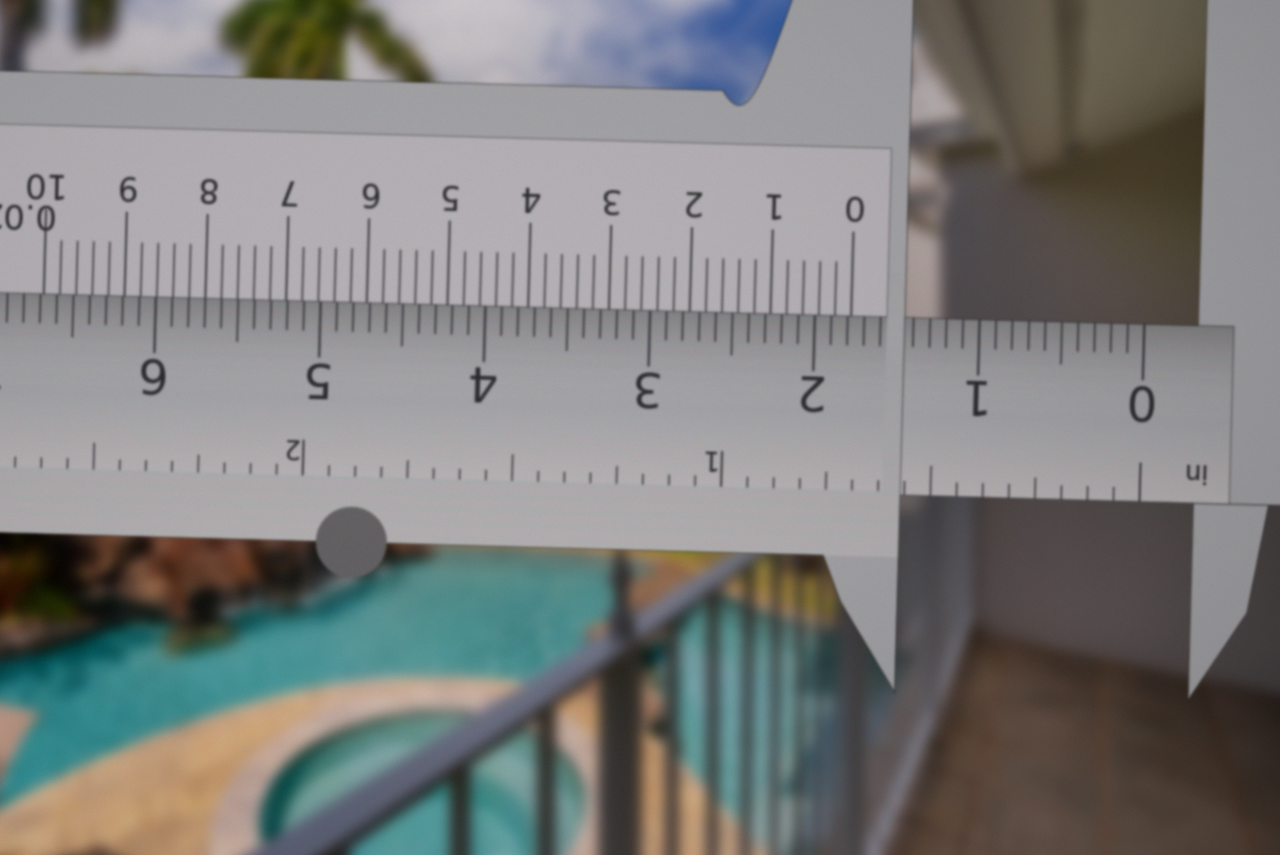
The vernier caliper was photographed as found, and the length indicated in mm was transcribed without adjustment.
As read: 17.8 mm
